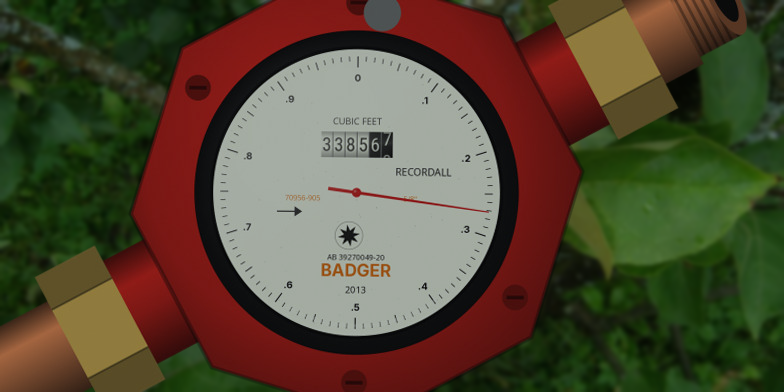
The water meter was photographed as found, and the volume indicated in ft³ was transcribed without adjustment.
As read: 338567.27 ft³
